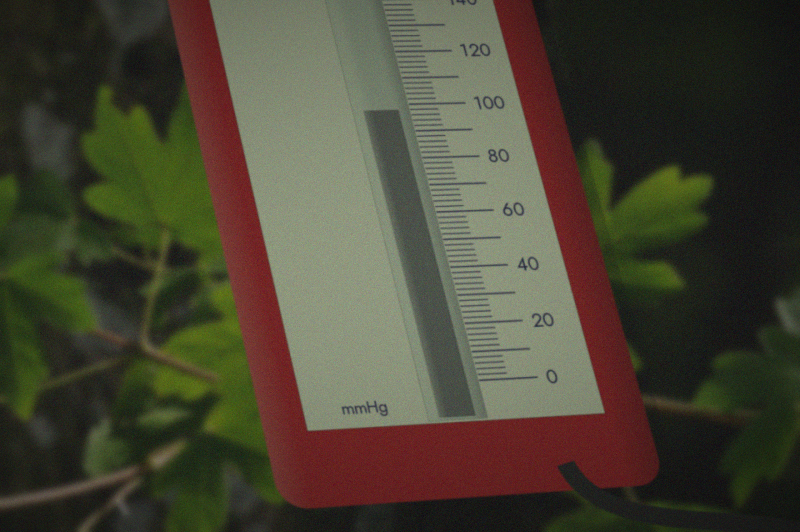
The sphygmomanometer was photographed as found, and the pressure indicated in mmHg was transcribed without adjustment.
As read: 98 mmHg
